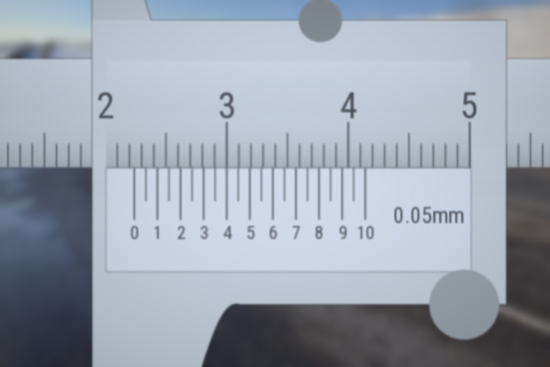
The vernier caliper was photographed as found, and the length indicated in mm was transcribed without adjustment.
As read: 22.4 mm
